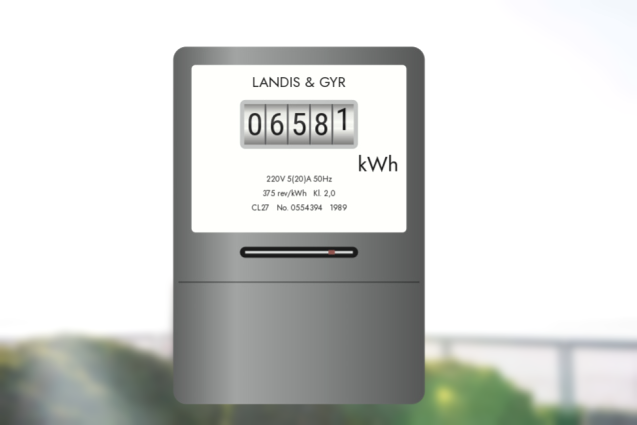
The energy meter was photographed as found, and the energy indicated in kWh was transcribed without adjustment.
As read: 6581 kWh
